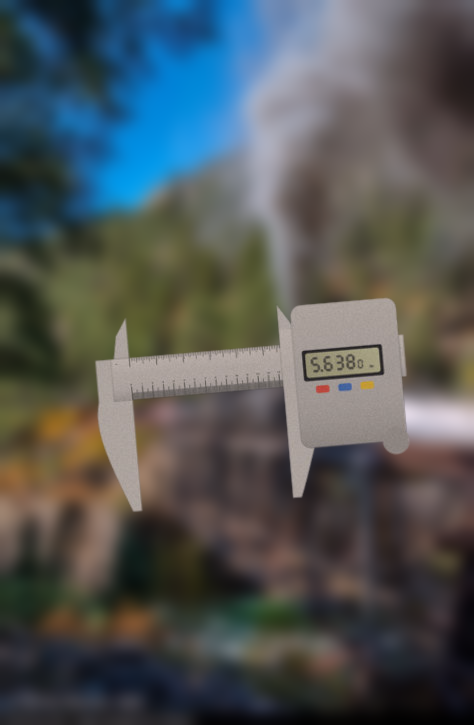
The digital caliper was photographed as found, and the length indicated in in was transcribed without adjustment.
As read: 5.6380 in
